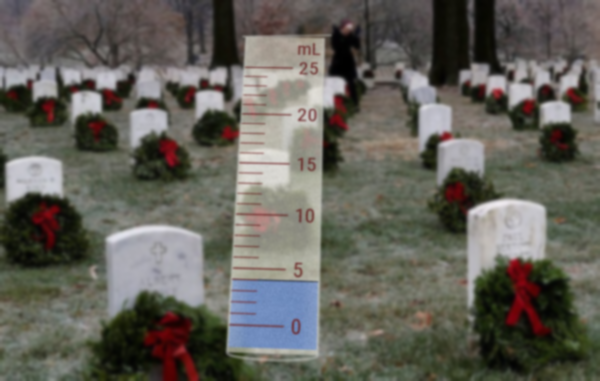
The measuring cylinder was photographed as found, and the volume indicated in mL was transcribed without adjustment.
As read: 4 mL
